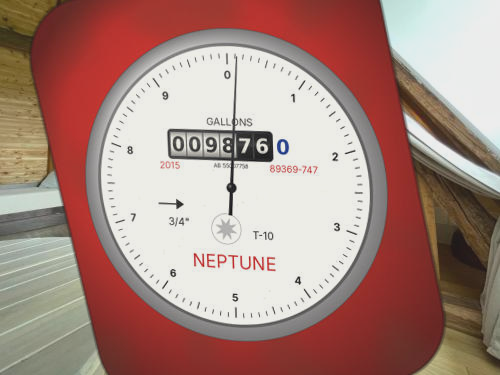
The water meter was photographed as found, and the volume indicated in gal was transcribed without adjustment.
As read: 98760.1 gal
